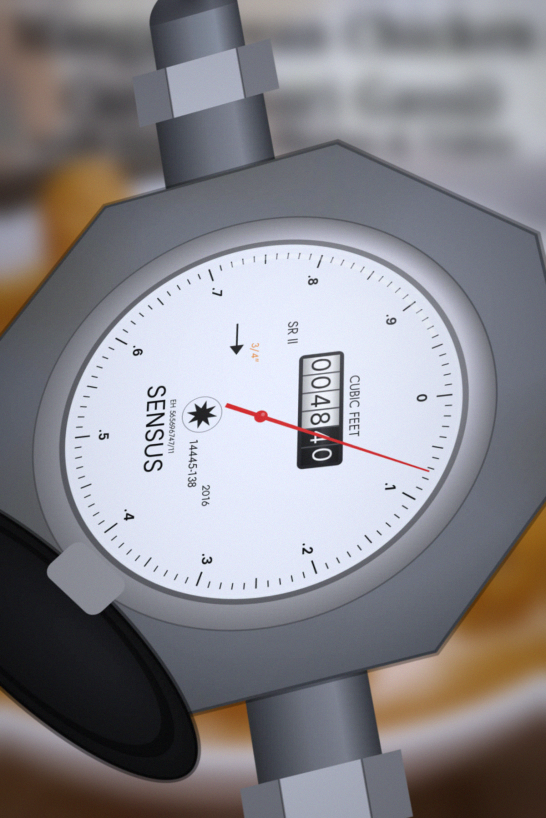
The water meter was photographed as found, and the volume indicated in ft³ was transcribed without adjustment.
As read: 4840.07 ft³
